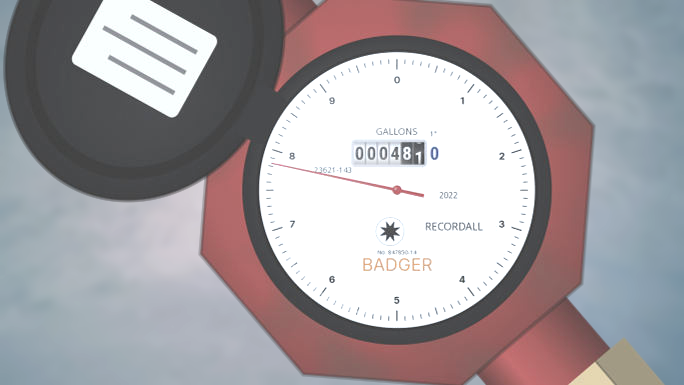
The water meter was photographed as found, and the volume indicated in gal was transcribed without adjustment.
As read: 4807.8 gal
